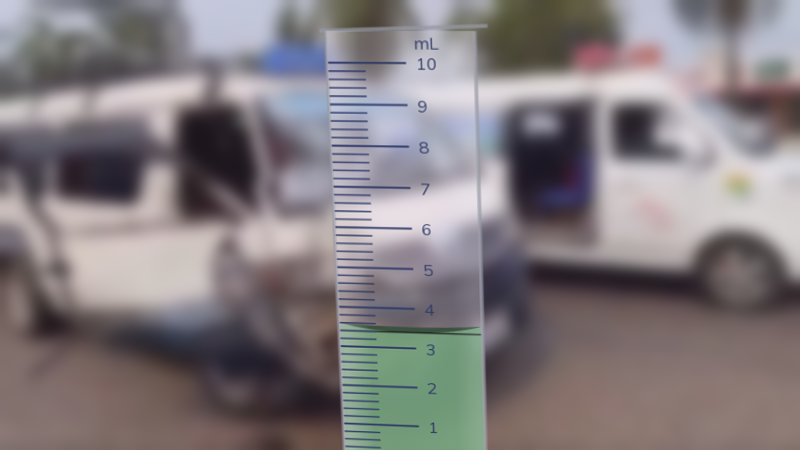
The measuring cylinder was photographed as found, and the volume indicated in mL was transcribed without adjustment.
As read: 3.4 mL
